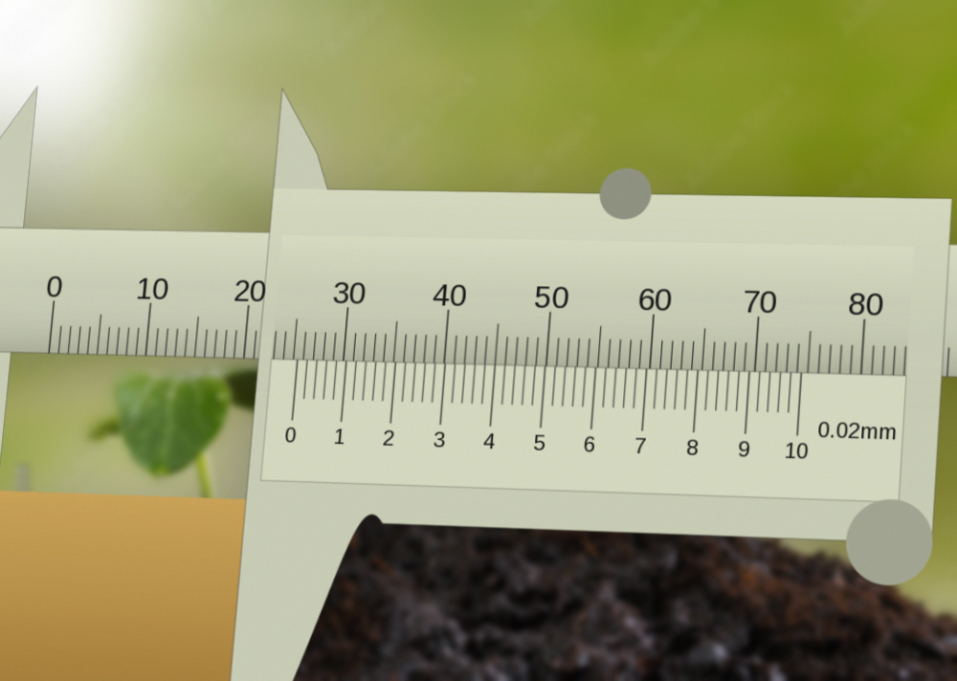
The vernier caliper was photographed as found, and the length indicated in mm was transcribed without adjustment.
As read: 25.4 mm
